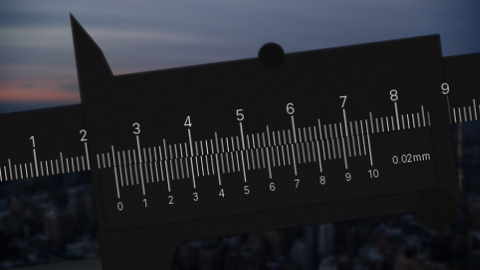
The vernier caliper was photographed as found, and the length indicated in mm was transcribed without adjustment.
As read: 25.0 mm
